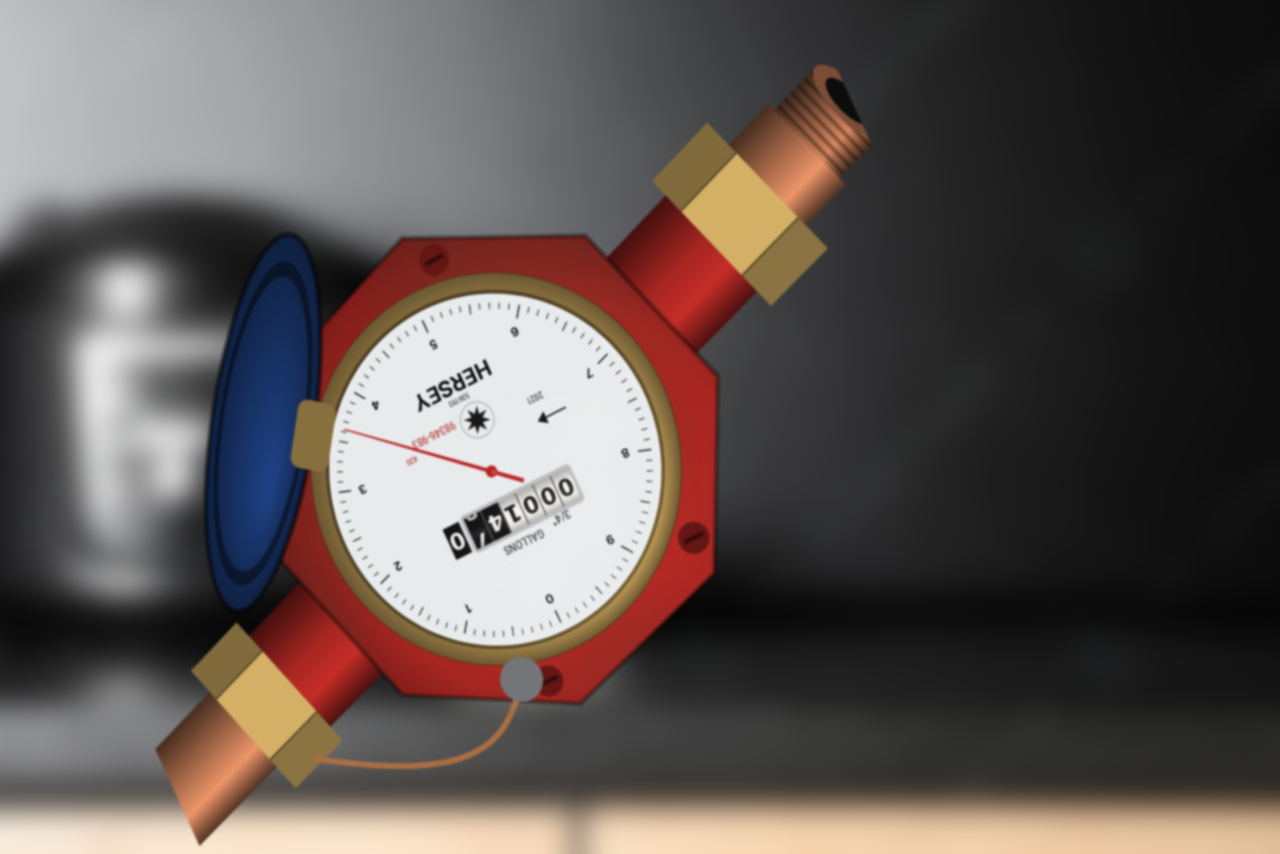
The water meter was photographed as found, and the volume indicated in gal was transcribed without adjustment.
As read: 1473.6 gal
